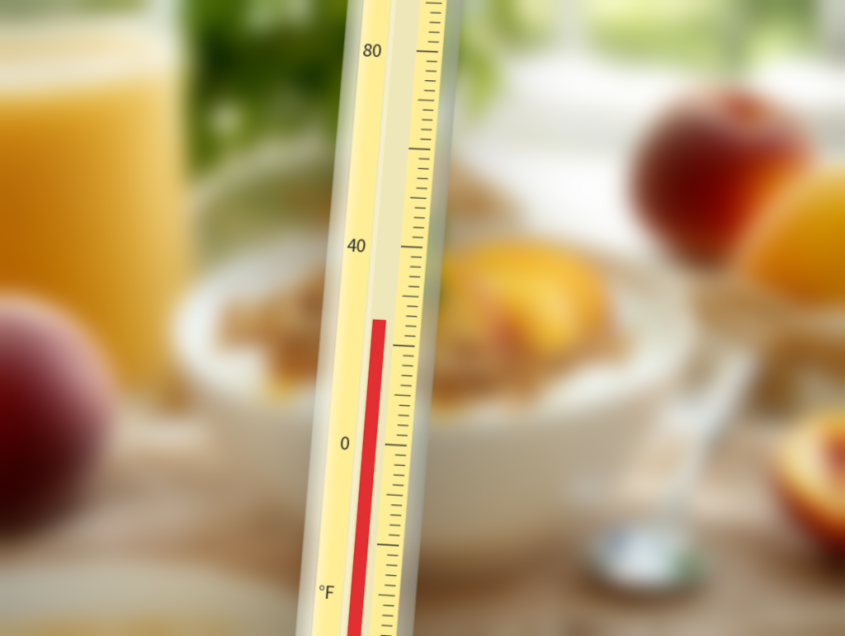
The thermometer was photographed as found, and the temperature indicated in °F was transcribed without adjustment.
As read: 25 °F
